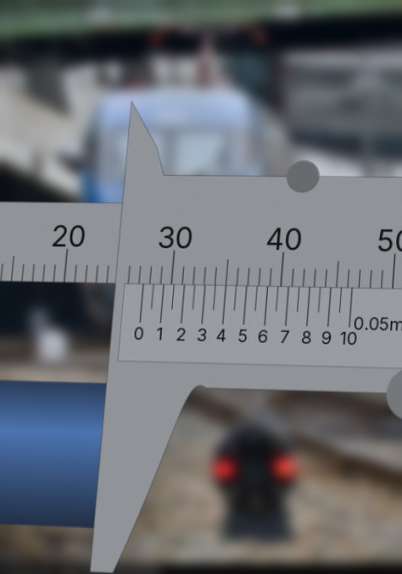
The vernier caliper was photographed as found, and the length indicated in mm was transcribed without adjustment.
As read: 27.4 mm
